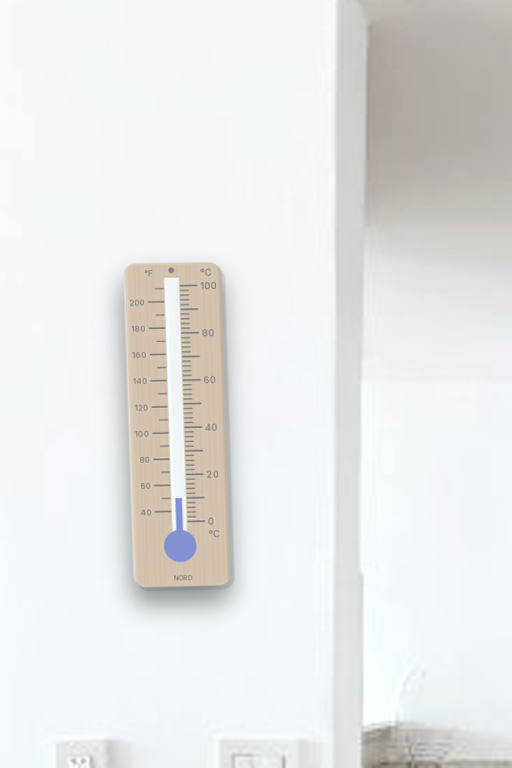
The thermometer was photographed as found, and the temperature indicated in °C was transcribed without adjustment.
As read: 10 °C
